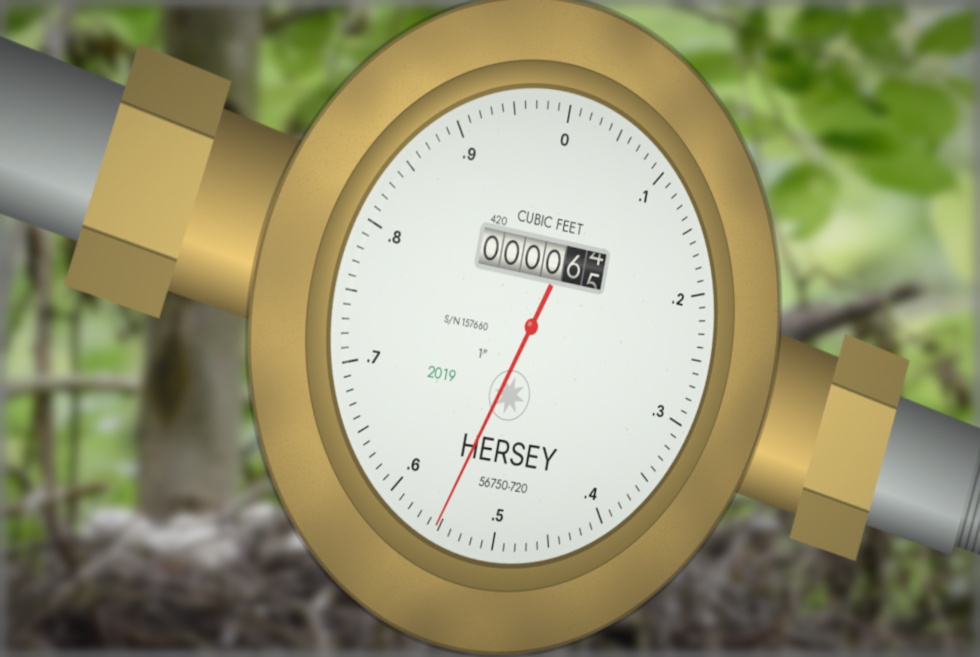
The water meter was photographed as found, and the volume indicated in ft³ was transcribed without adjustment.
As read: 64.55 ft³
